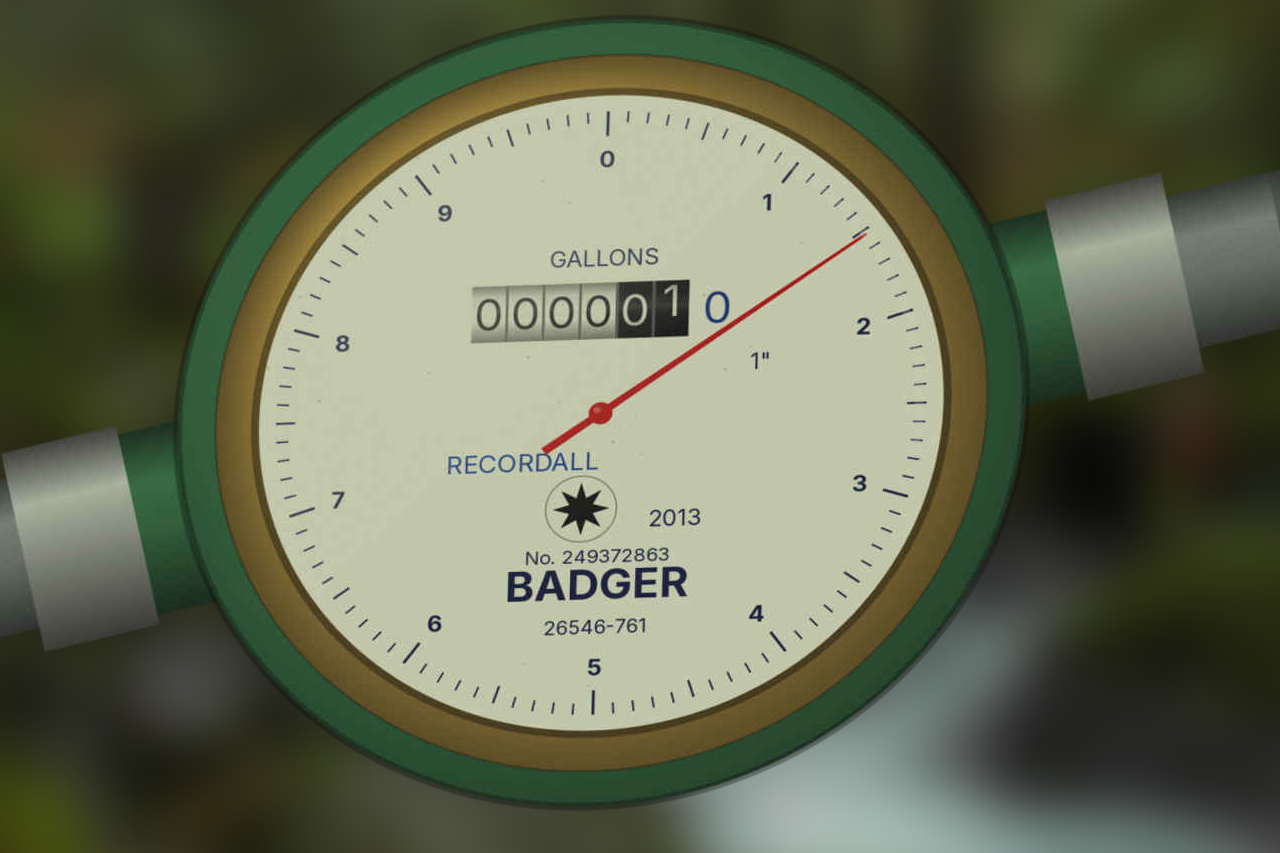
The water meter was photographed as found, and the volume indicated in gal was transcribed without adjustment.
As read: 11.5 gal
